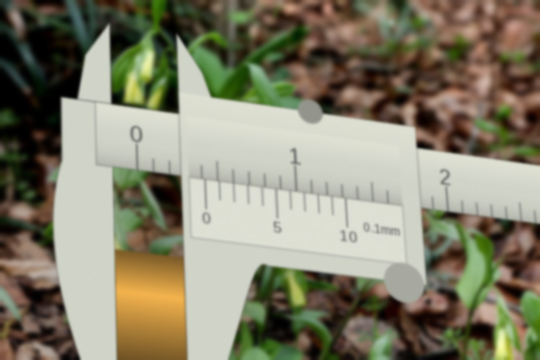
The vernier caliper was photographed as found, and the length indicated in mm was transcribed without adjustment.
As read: 4.2 mm
